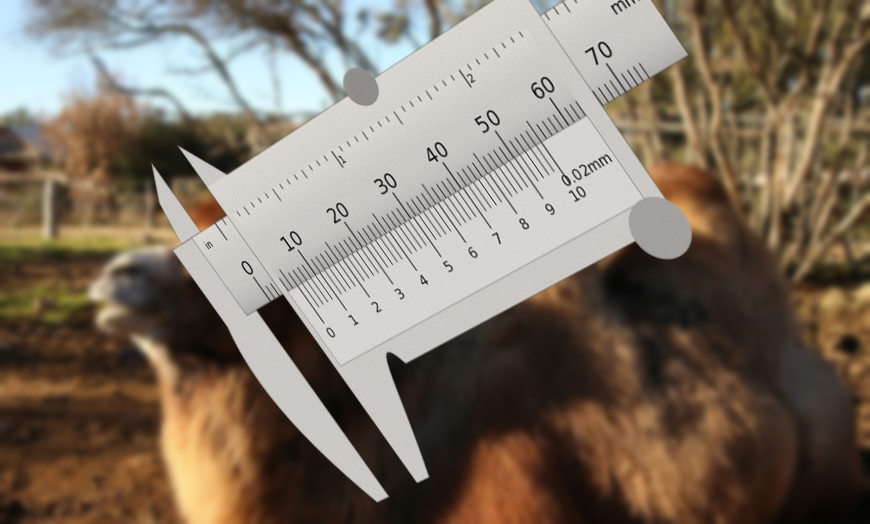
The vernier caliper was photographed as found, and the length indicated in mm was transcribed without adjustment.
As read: 6.0 mm
